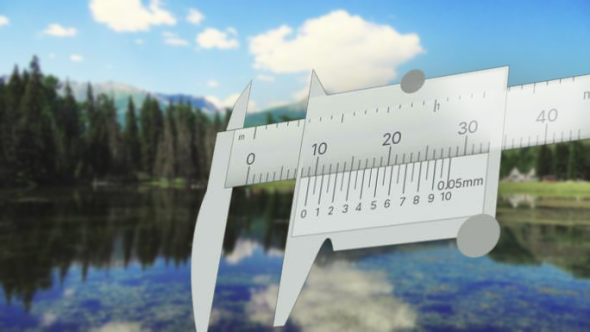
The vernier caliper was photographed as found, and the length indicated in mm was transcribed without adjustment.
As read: 9.2 mm
